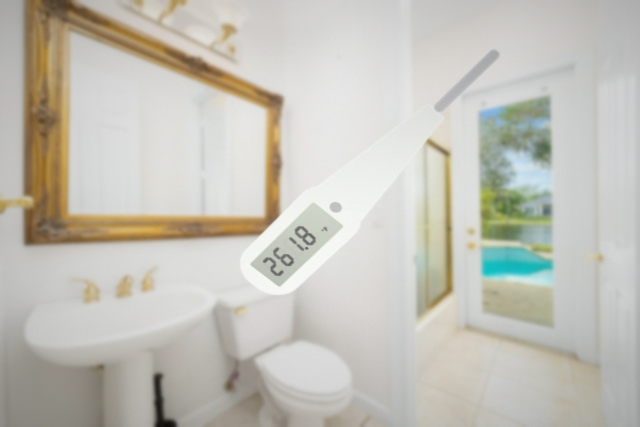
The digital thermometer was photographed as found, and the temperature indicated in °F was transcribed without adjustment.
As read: 261.8 °F
